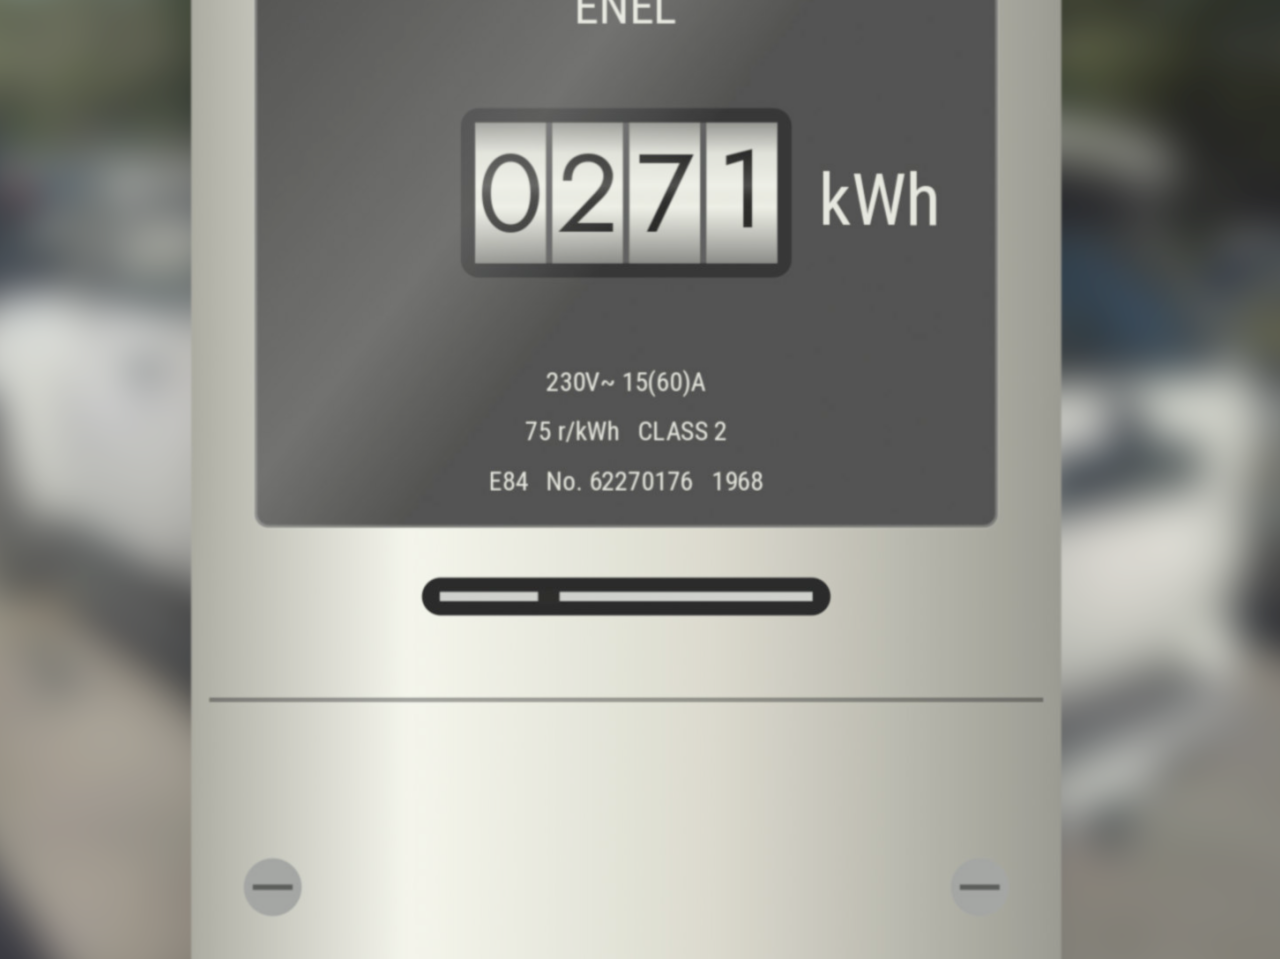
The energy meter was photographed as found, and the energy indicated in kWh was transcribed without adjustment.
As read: 271 kWh
